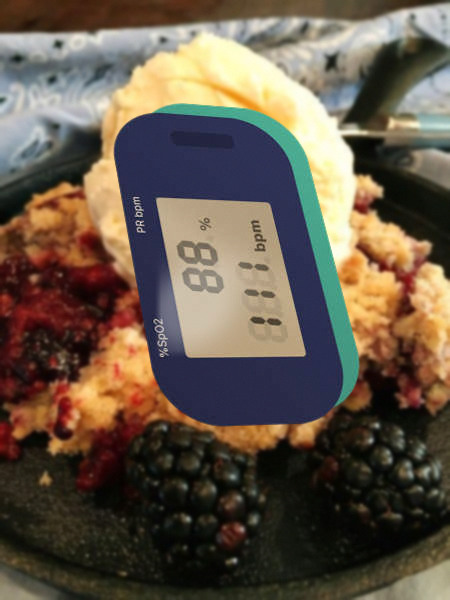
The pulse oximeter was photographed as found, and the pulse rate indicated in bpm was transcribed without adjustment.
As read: 111 bpm
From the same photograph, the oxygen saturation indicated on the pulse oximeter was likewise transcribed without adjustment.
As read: 88 %
